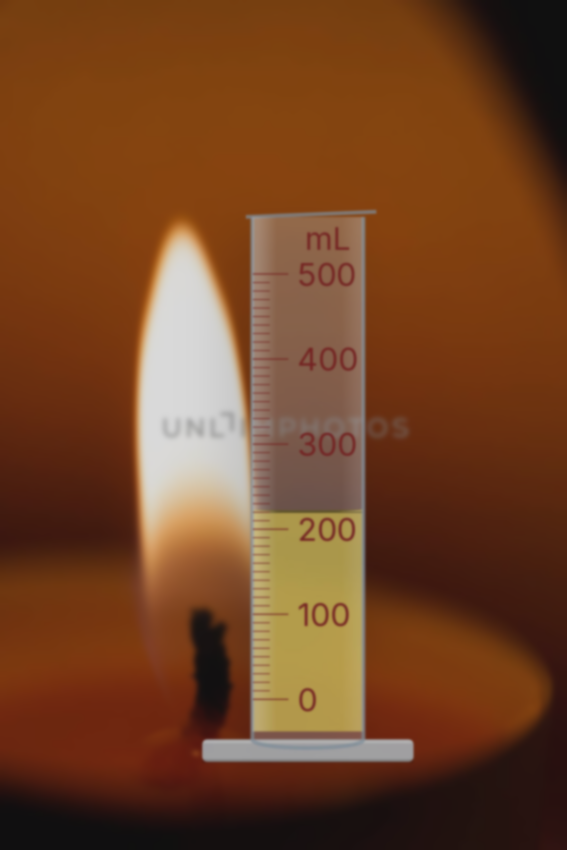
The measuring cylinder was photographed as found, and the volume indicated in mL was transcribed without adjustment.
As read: 220 mL
